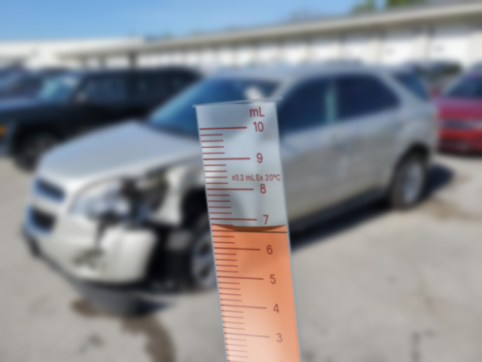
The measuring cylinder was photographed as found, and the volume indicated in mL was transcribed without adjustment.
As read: 6.6 mL
